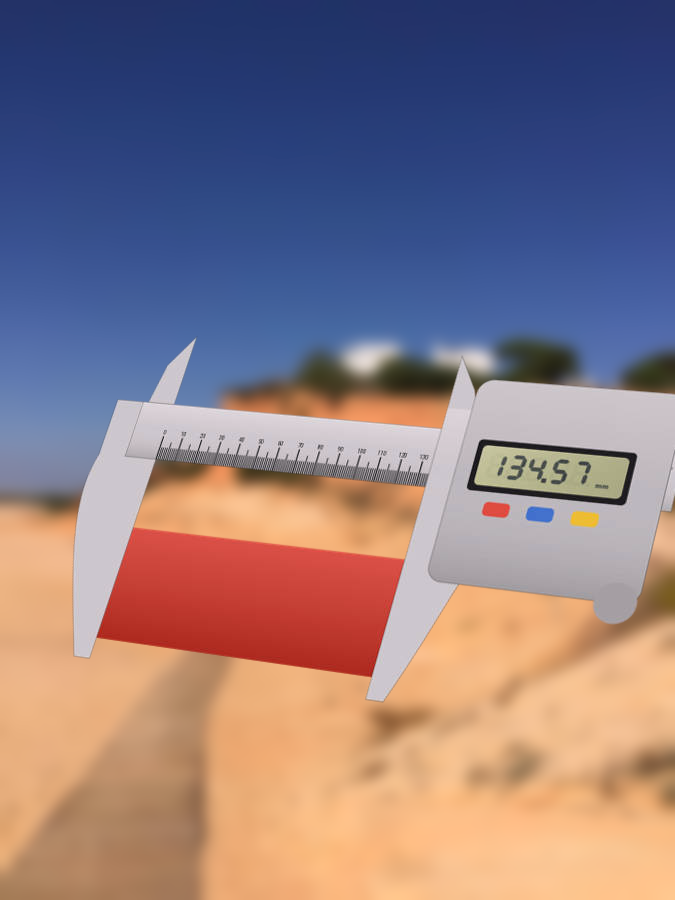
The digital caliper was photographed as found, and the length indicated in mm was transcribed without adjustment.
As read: 134.57 mm
